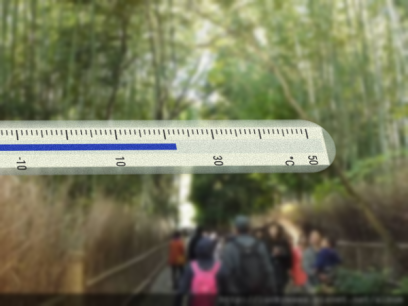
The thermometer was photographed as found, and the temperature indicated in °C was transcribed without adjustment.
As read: 22 °C
